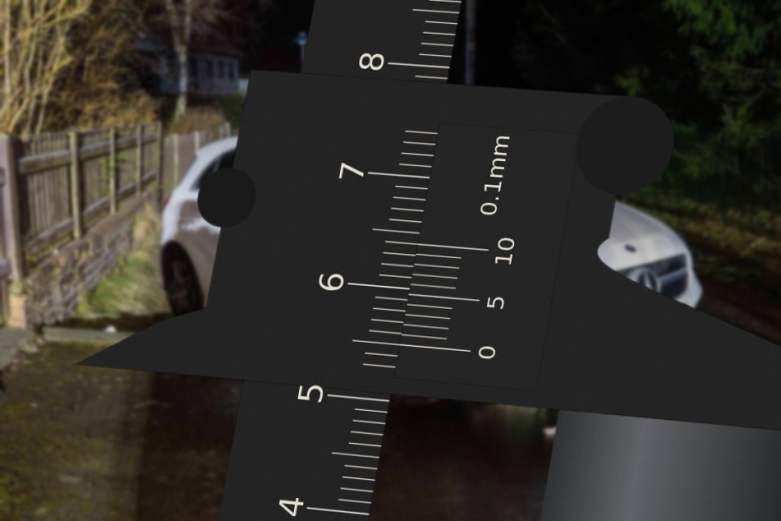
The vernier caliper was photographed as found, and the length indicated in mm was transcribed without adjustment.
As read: 55.0 mm
